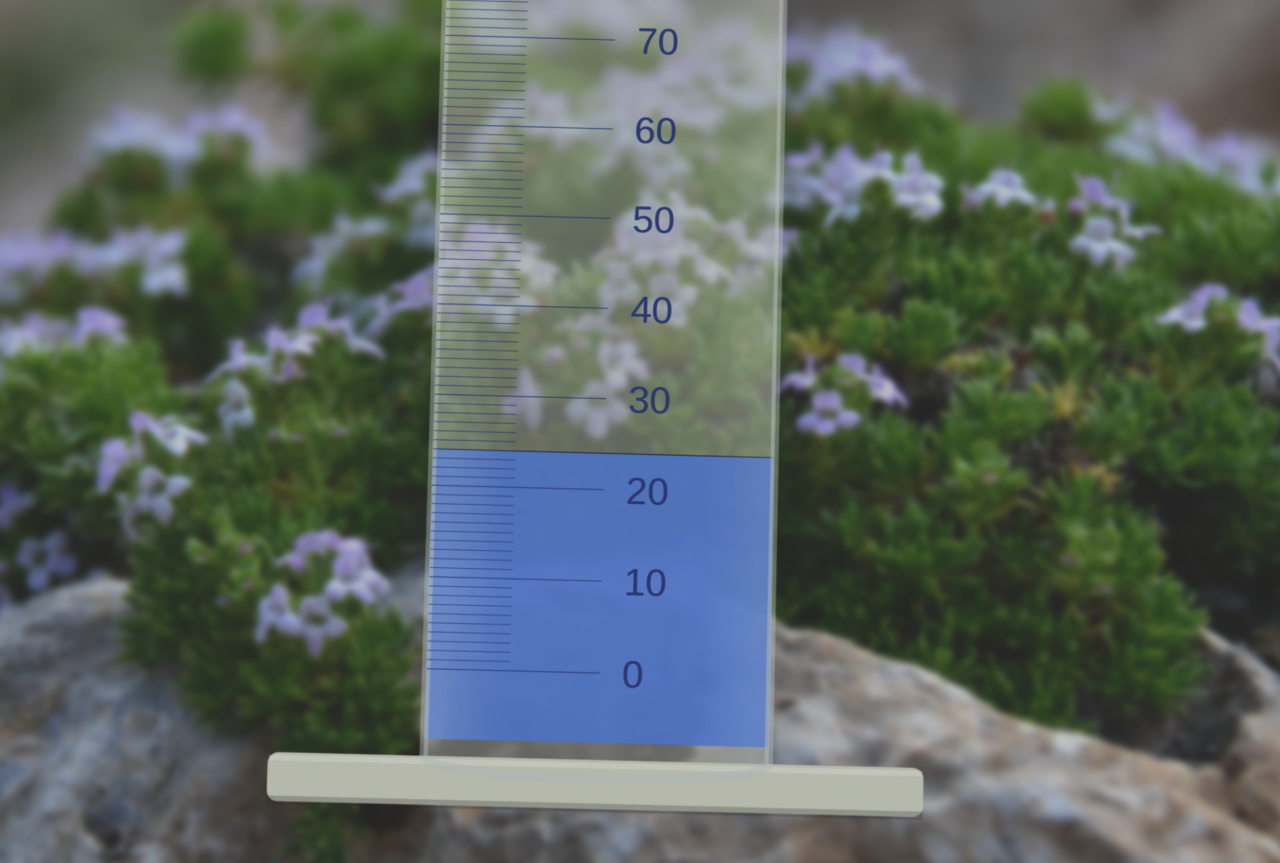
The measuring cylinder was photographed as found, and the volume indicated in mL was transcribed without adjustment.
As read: 24 mL
